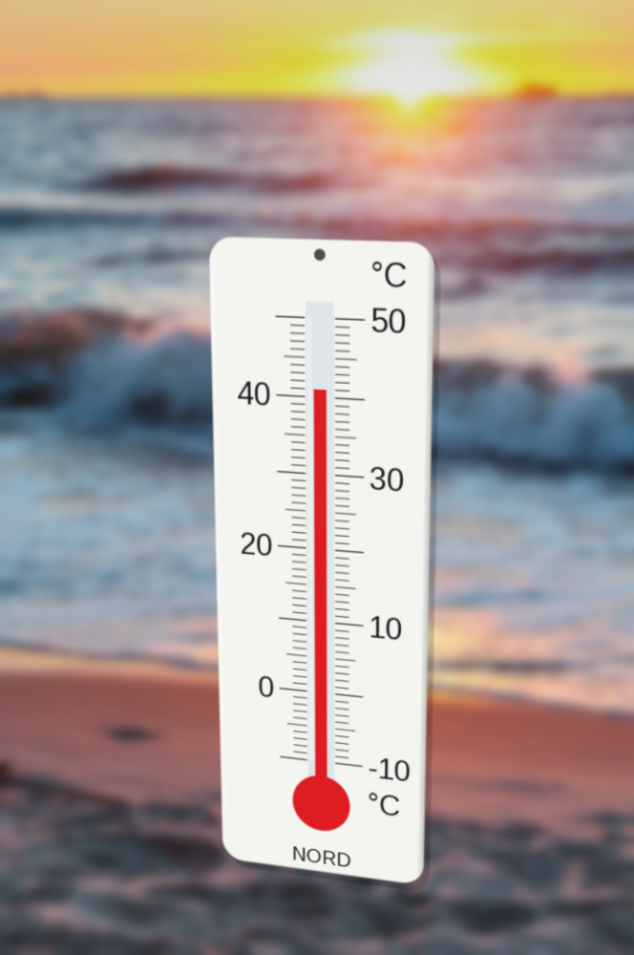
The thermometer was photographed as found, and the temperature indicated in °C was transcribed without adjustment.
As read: 41 °C
